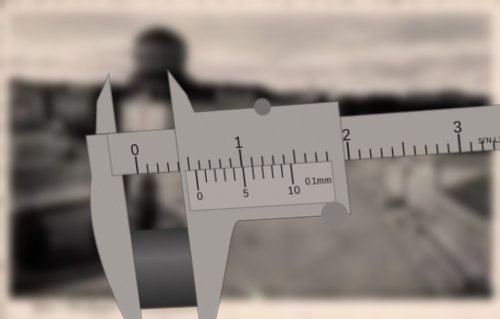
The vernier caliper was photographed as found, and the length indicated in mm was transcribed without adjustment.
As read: 5.6 mm
